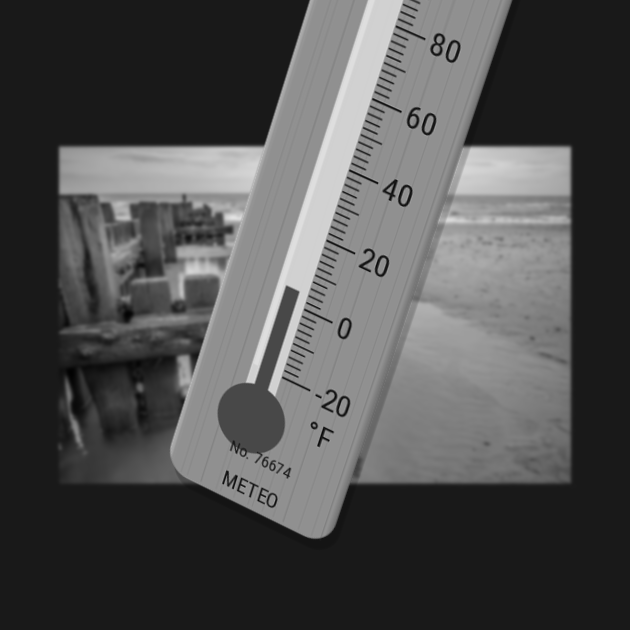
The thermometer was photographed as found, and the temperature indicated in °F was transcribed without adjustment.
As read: 4 °F
